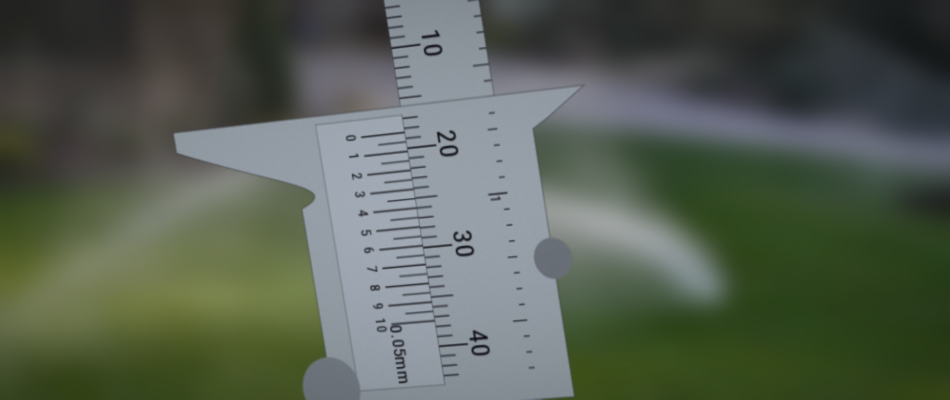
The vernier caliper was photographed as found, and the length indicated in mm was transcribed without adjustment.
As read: 18.4 mm
